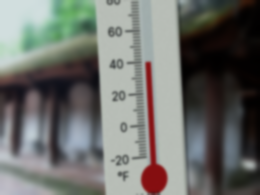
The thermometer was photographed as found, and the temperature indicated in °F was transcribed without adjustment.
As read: 40 °F
